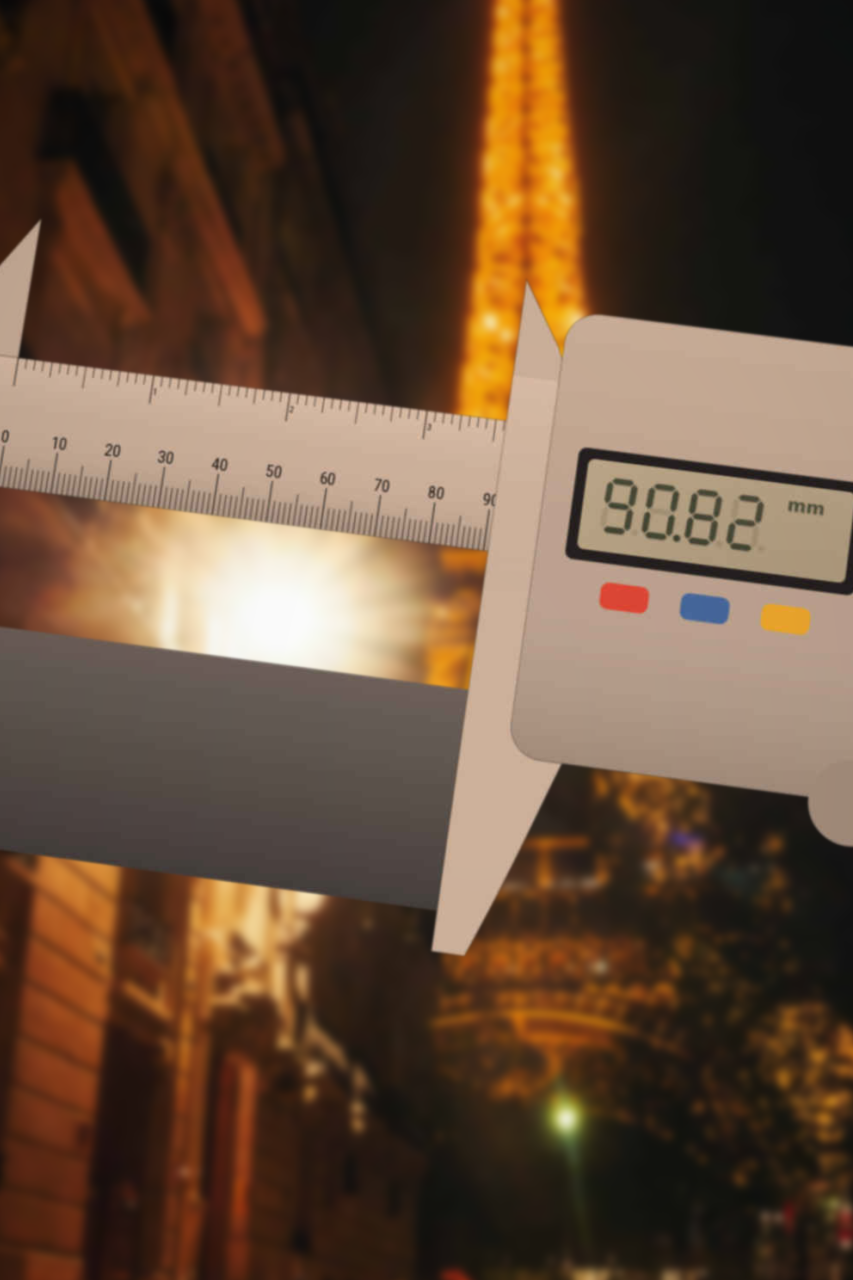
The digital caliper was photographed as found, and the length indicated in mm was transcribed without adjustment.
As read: 90.82 mm
